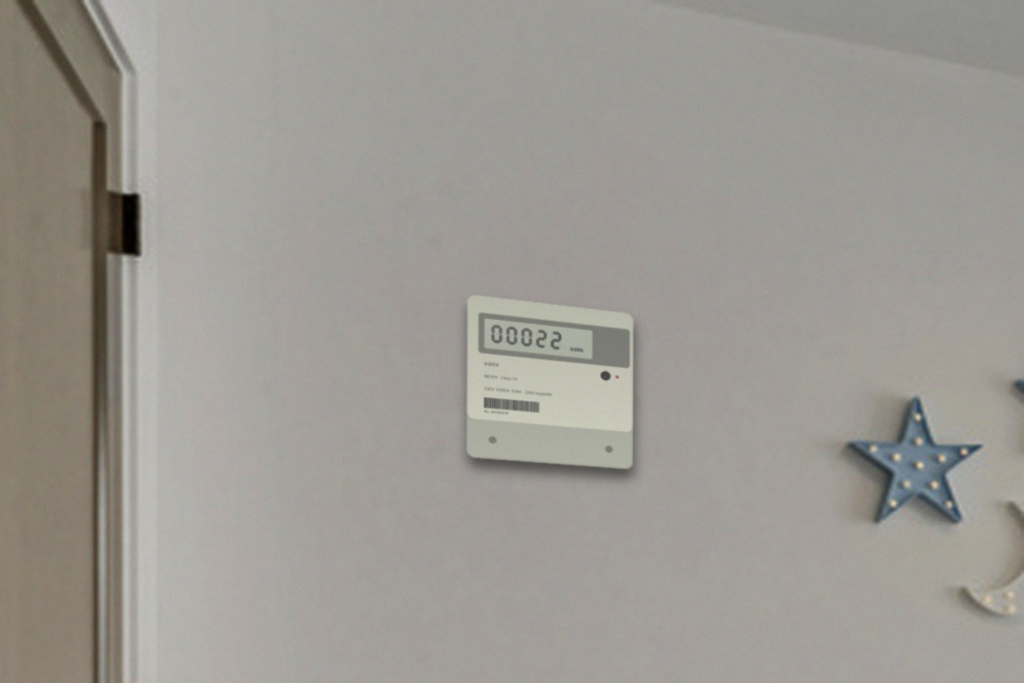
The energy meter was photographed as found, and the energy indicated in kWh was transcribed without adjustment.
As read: 22 kWh
